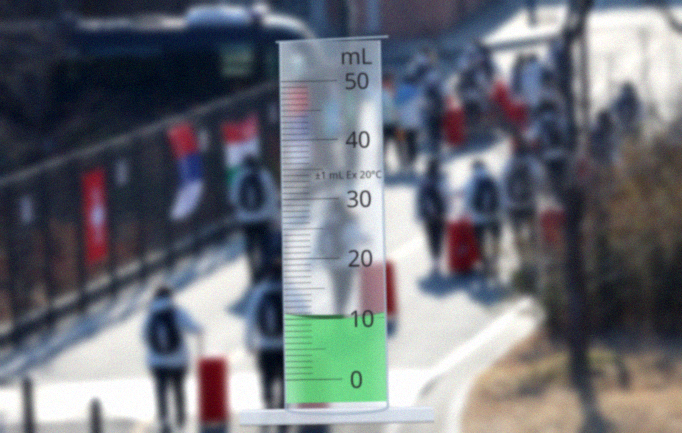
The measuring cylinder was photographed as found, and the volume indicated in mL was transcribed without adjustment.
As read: 10 mL
